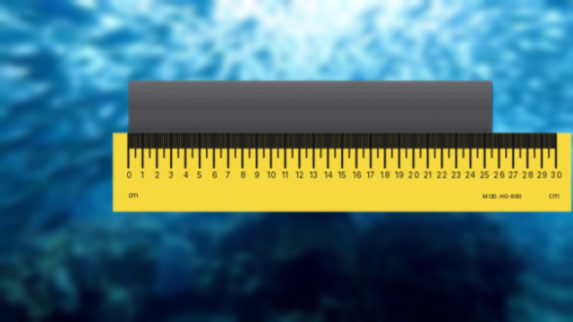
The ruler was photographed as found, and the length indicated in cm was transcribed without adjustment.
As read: 25.5 cm
